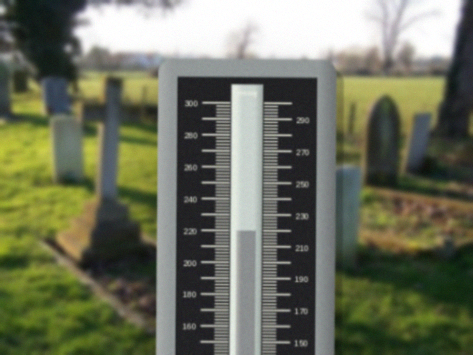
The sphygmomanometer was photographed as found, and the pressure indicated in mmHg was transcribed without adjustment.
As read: 220 mmHg
